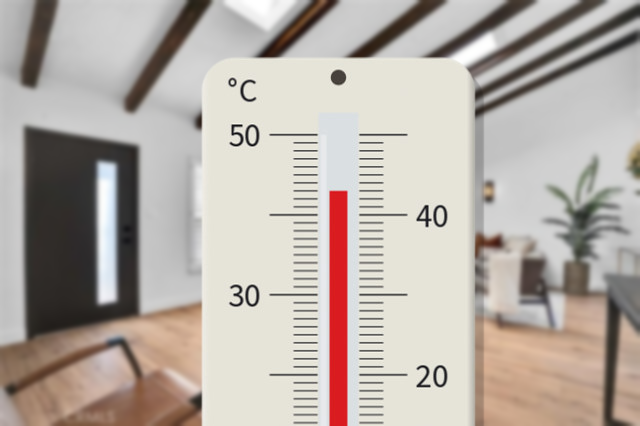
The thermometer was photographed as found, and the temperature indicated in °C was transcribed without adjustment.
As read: 43 °C
